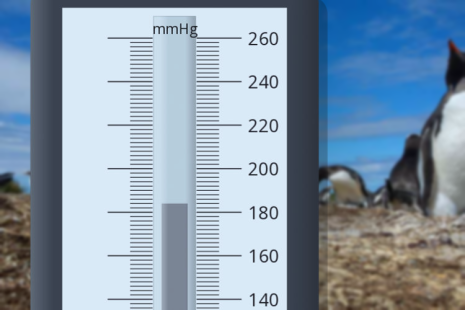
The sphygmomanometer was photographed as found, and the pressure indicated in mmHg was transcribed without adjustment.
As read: 184 mmHg
